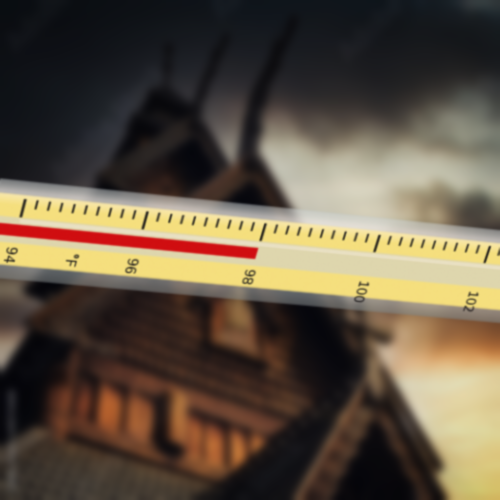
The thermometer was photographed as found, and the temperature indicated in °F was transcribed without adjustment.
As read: 98 °F
